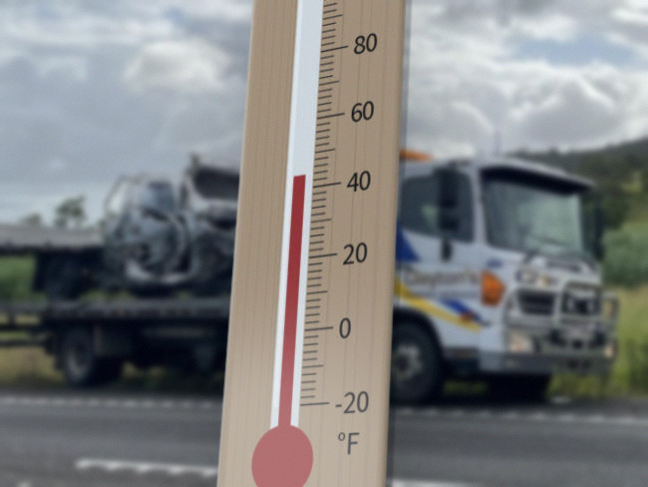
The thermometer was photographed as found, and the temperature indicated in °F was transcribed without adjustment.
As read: 44 °F
